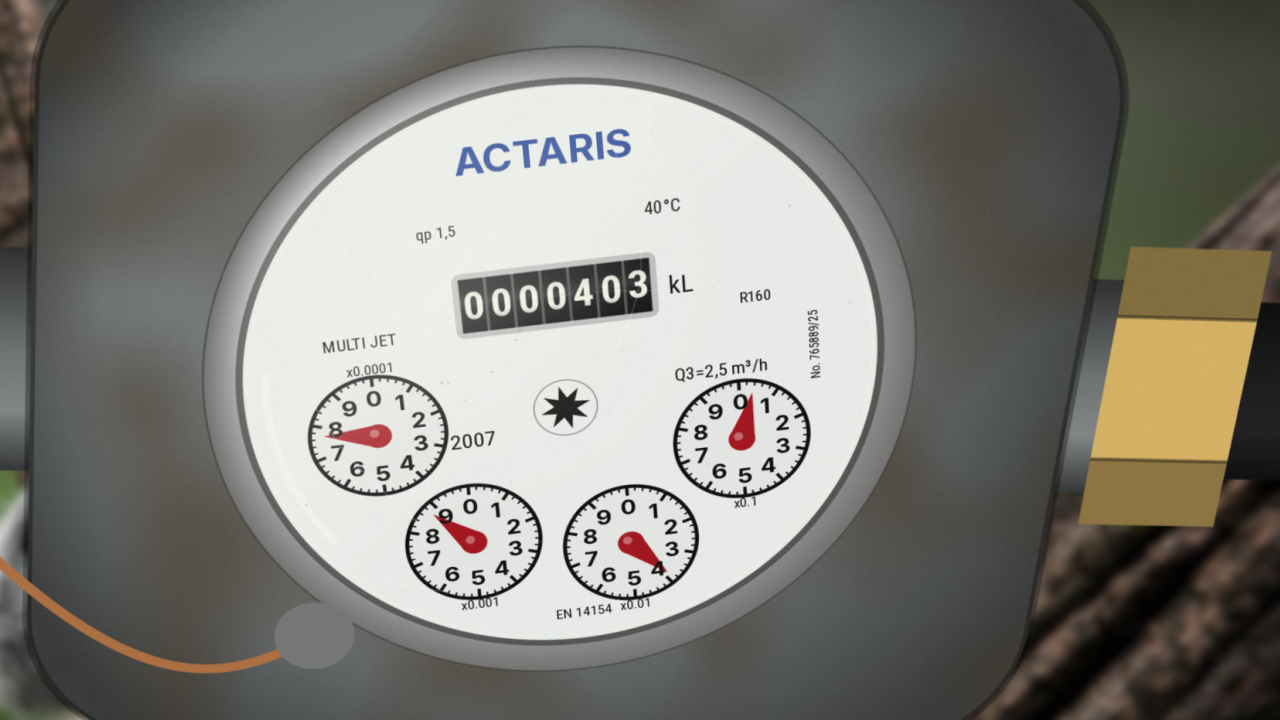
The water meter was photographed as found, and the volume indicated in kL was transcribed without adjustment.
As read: 403.0387 kL
